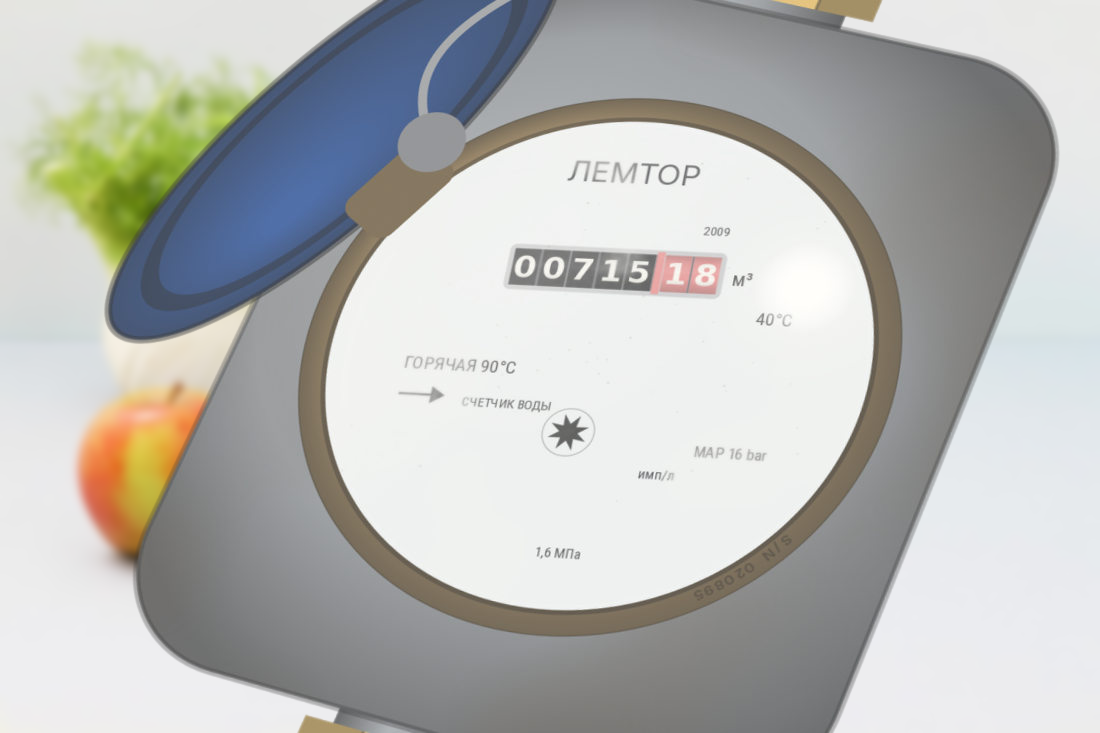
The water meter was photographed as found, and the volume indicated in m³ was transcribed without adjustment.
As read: 715.18 m³
